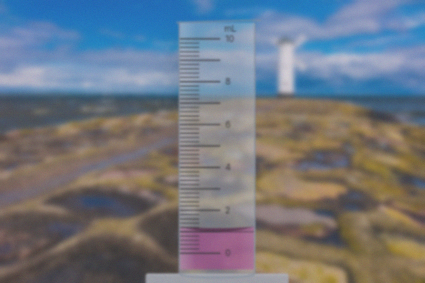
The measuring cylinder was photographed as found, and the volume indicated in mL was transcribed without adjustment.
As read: 1 mL
